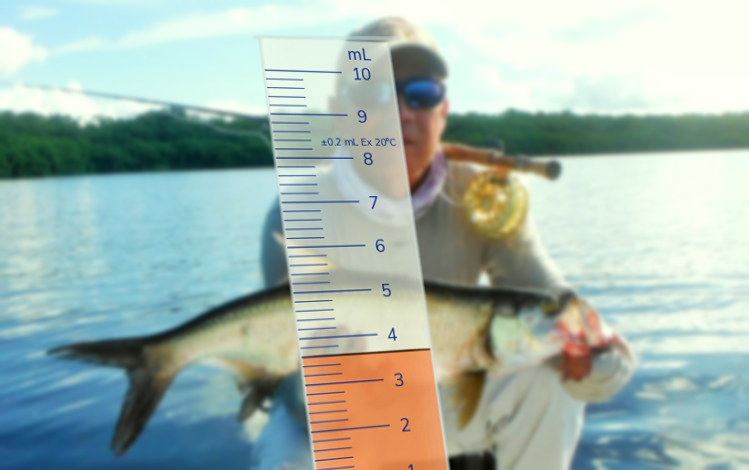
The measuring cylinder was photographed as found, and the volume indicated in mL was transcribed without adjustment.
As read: 3.6 mL
